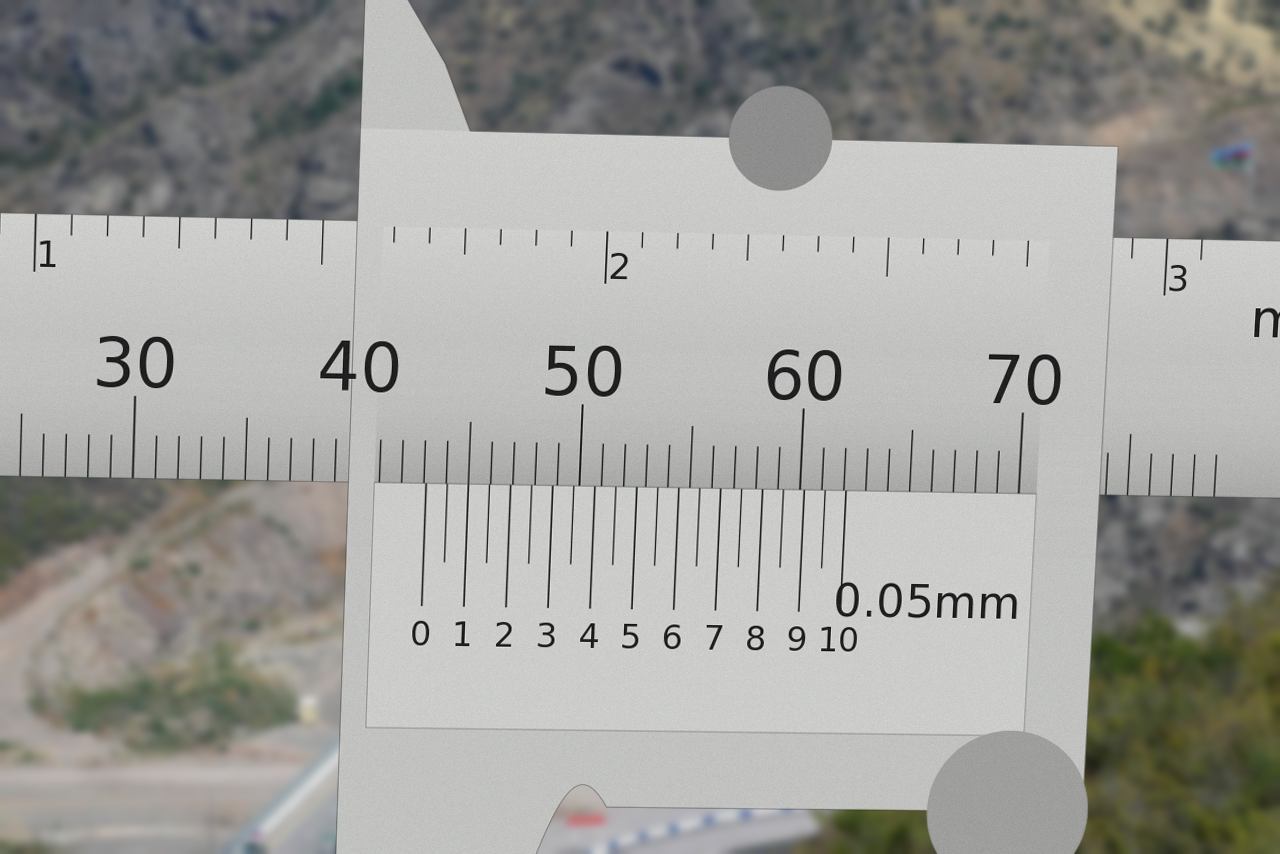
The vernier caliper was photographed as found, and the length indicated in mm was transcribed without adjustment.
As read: 43.1 mm
